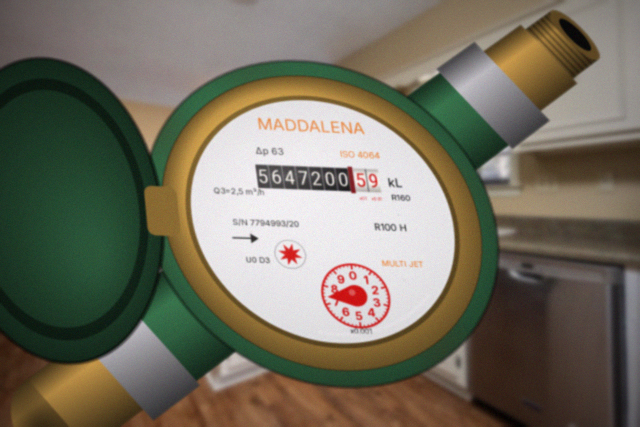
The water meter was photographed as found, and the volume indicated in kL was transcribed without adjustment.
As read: 5647200.597 kL
